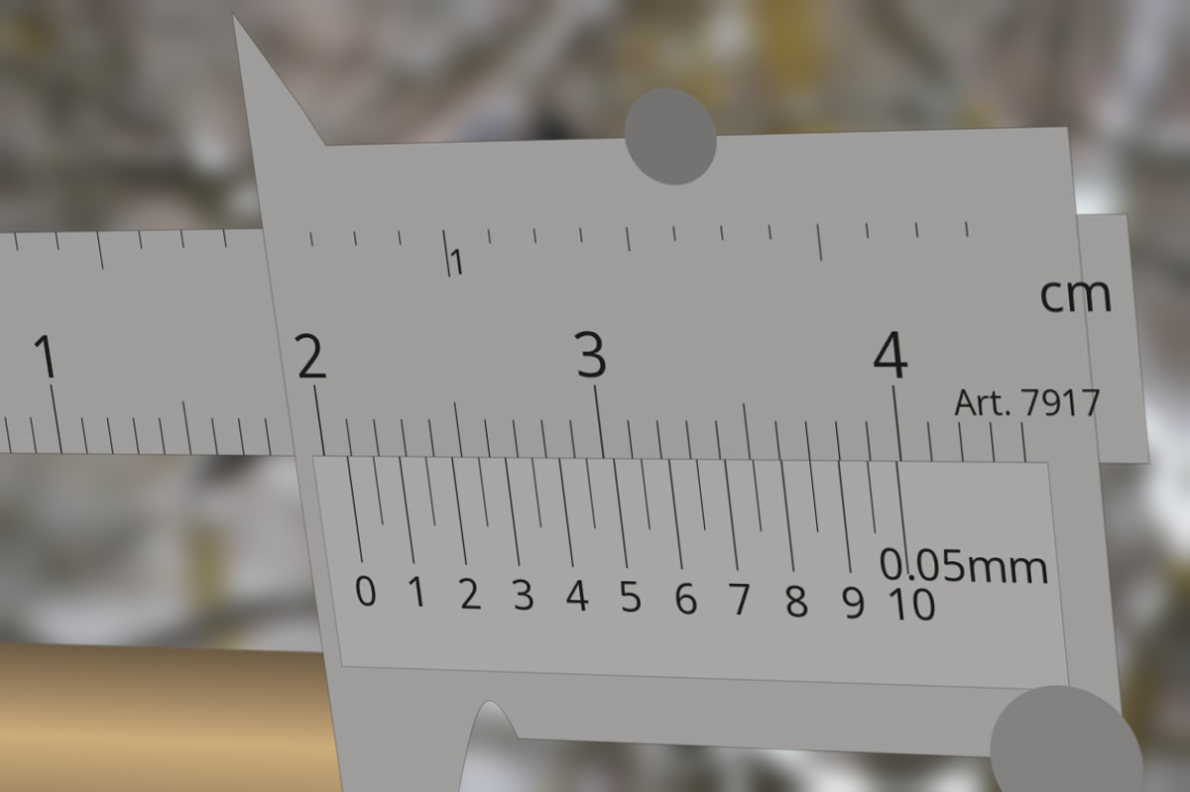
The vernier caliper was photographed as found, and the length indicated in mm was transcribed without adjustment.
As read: 20.85 mm
